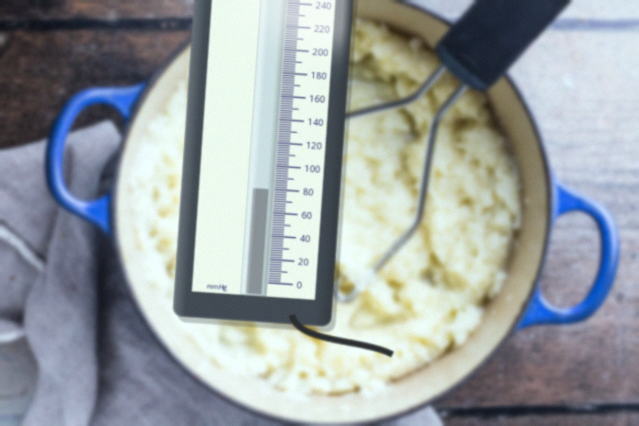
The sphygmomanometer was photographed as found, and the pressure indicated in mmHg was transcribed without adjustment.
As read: 80 mmHg
